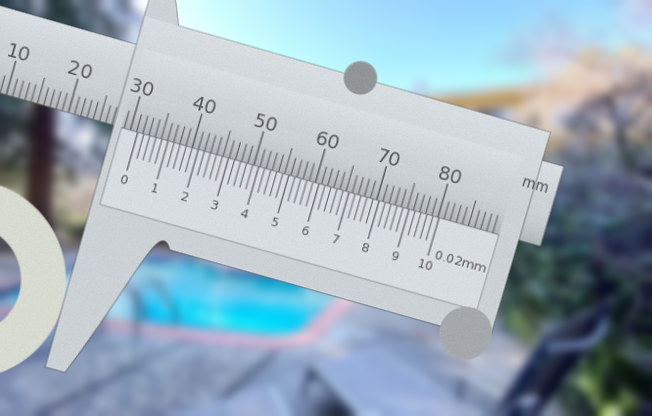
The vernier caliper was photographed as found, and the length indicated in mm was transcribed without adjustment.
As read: 31.2 mm
